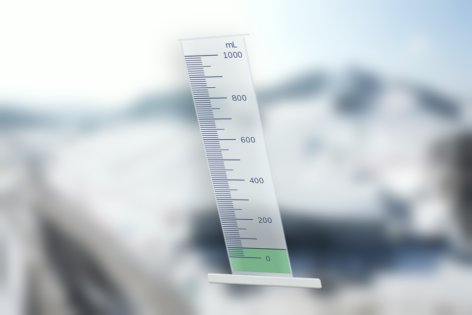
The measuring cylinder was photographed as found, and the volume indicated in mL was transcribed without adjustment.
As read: 50 mL
